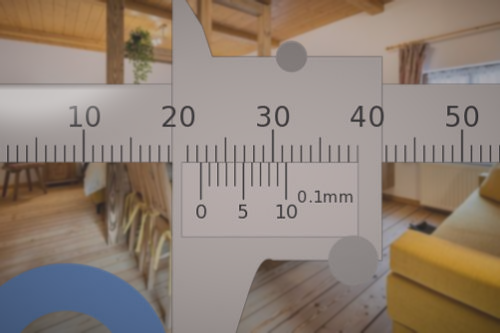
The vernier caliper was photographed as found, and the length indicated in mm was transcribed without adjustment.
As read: 22.4 mm
